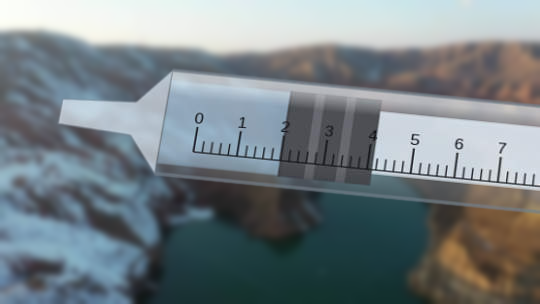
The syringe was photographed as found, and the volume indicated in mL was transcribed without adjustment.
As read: 2 mL
